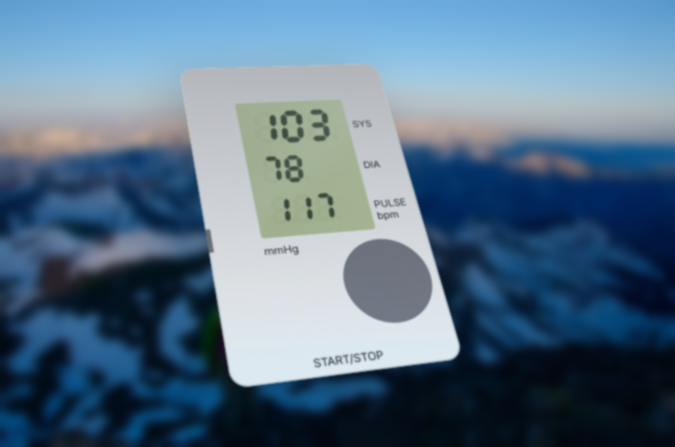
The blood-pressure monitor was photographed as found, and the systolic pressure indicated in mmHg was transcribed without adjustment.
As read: 103 mmHg
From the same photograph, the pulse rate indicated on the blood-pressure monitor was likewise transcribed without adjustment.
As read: 117 bpm
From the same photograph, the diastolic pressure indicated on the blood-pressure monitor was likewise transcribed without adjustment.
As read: 78 mmHg
